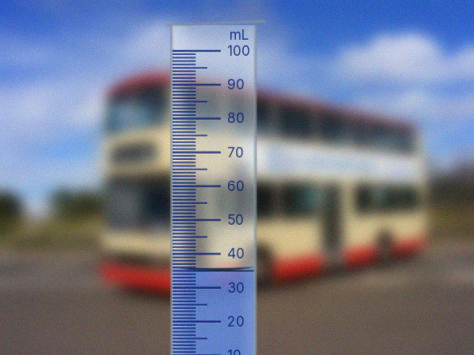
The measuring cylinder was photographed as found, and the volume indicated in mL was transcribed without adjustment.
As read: 35 mL
